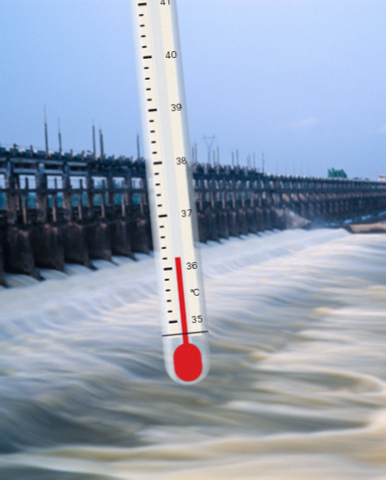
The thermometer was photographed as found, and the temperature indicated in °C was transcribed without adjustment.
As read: 36.2 °C
